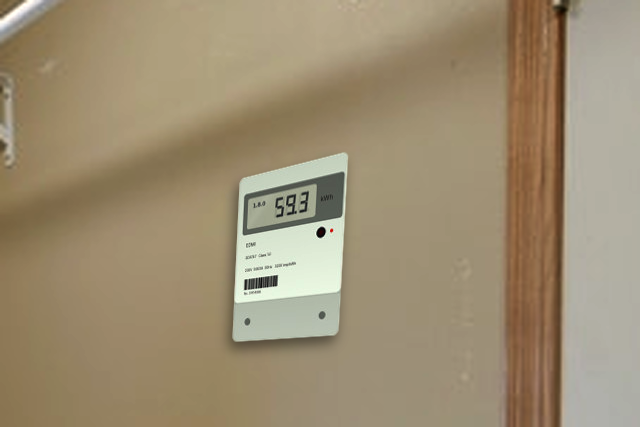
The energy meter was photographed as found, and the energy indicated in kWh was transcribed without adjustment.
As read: 59.3 kWh
